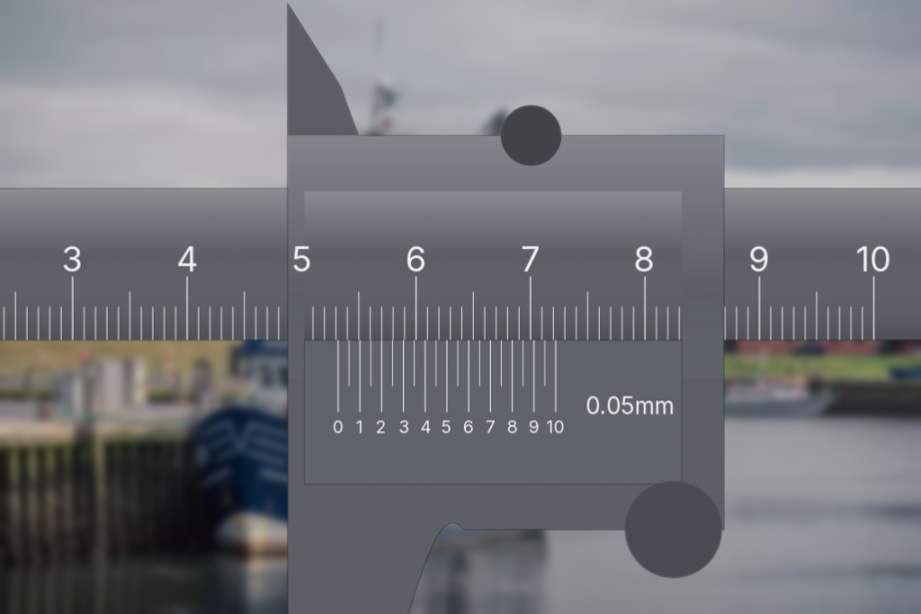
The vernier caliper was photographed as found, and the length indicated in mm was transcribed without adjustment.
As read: 53.2 mm
